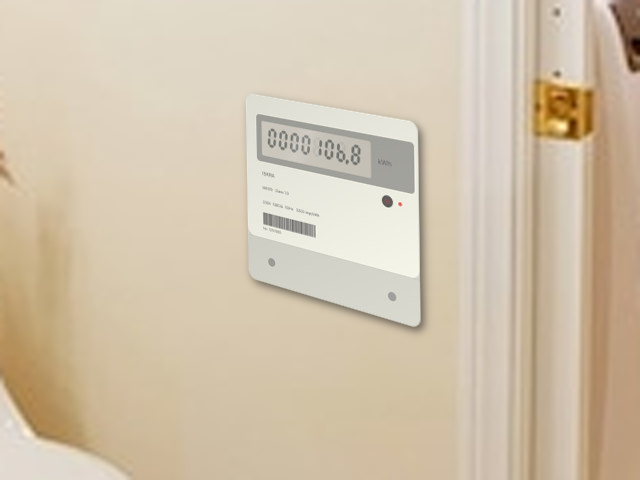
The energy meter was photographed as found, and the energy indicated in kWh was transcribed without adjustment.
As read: 106.8 kWh
